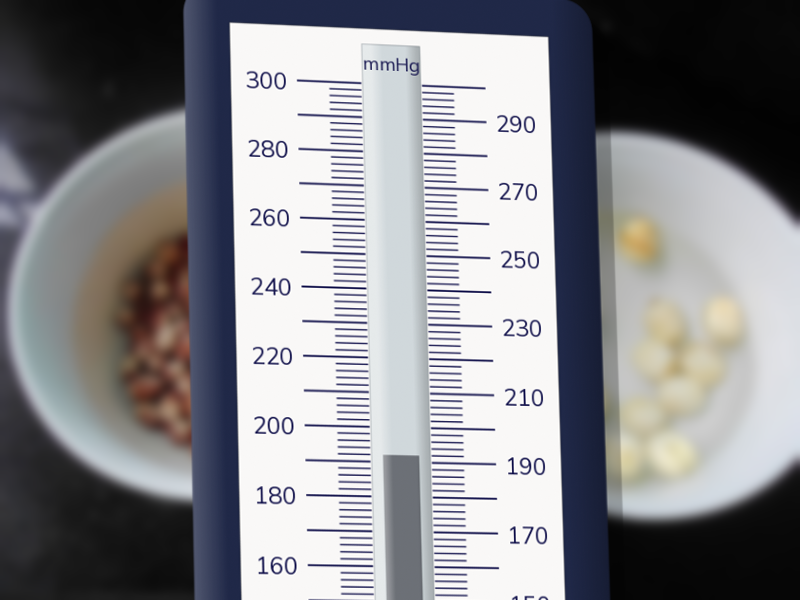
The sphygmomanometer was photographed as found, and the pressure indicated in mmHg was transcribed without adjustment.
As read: 192 mmHg
